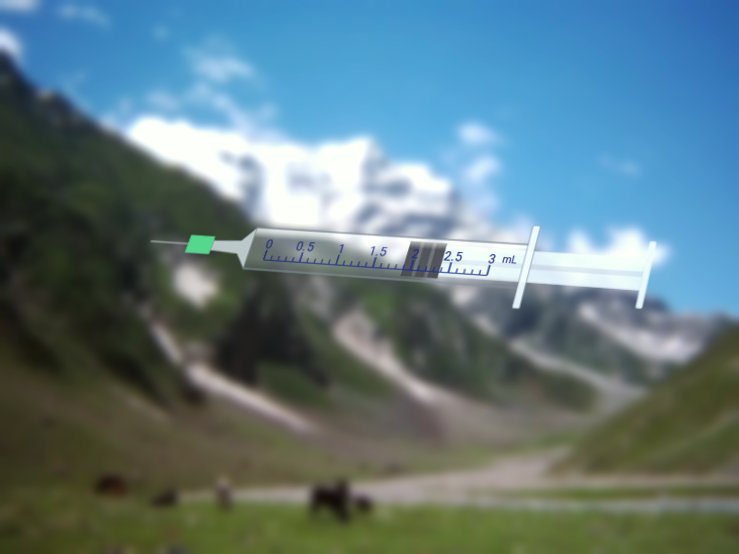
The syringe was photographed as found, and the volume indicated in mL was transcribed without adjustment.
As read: 1.9 mL
